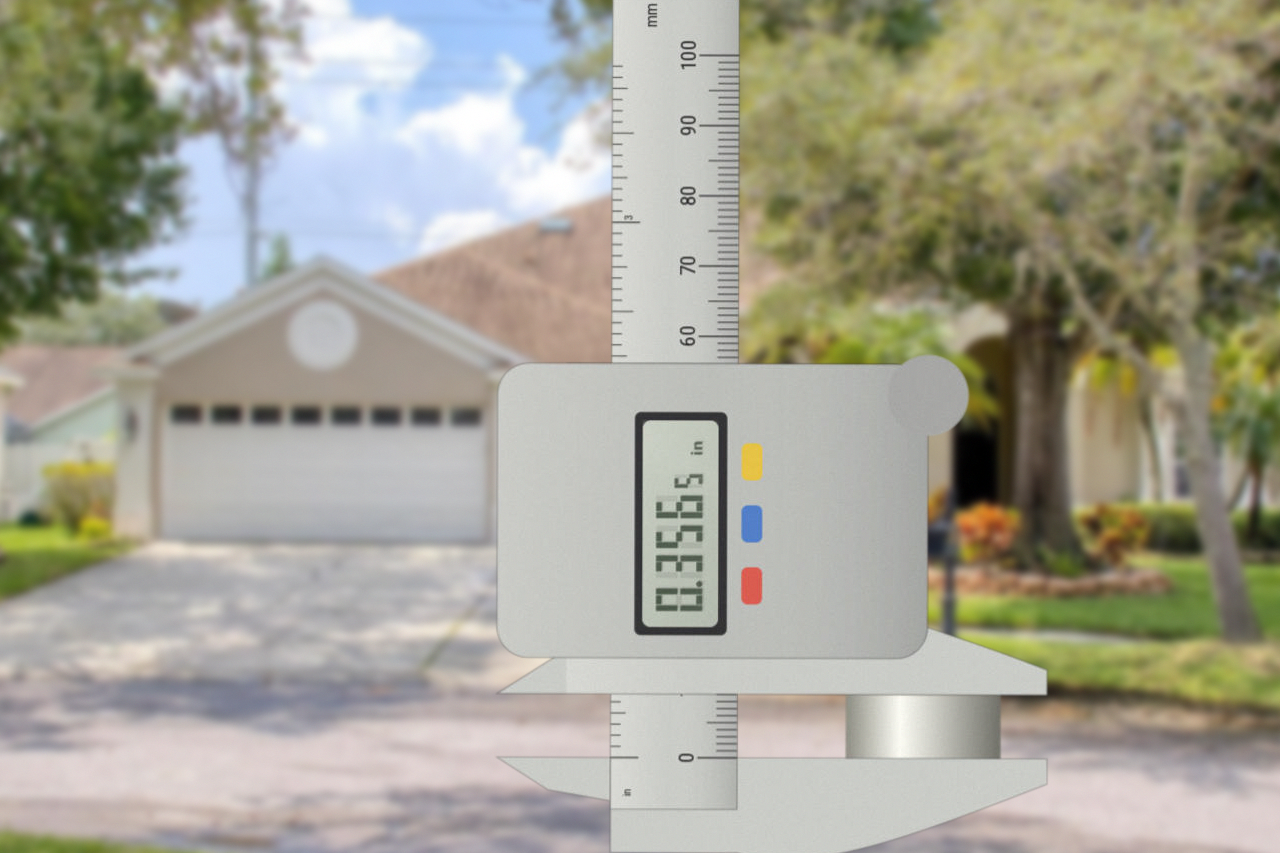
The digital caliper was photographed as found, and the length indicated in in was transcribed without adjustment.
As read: 0.3565 in
